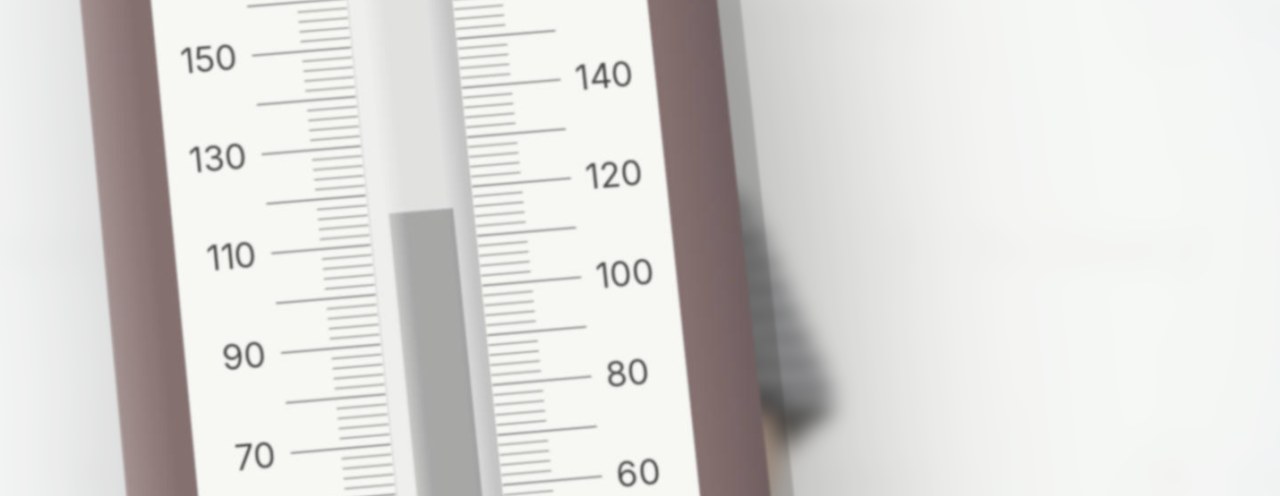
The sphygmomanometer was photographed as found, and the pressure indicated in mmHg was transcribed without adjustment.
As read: 116 mmHg
